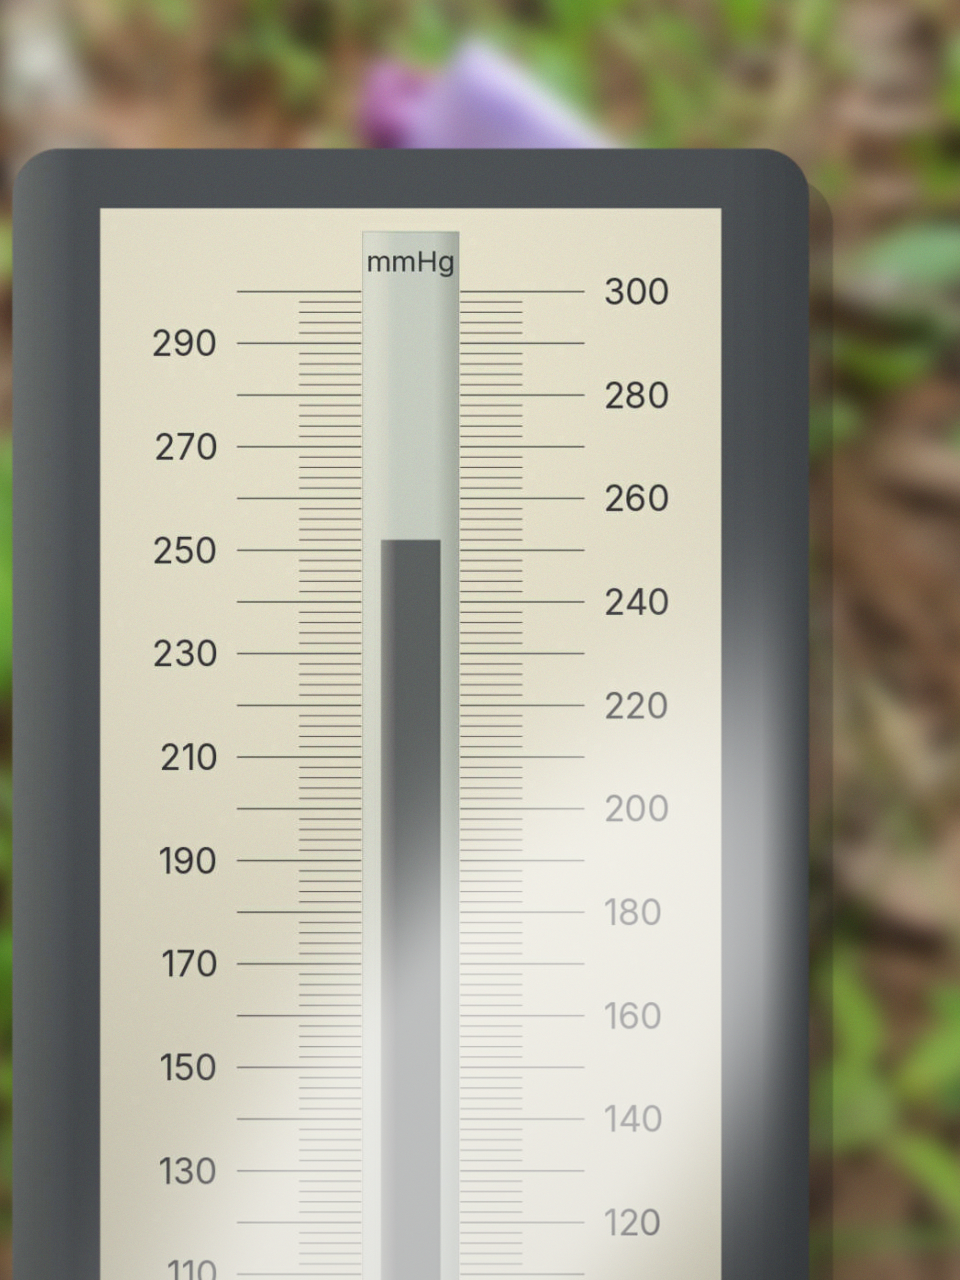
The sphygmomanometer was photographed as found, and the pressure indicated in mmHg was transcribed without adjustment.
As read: 252 mmHg
